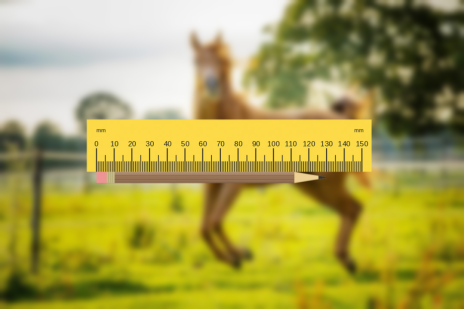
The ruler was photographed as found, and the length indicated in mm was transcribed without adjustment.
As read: 130 mm
